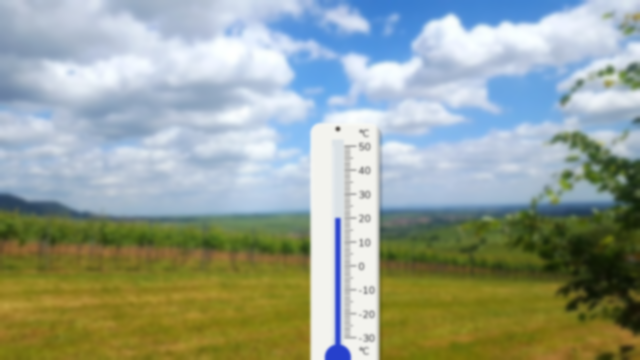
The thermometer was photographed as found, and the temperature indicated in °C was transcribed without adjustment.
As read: 20 °C
